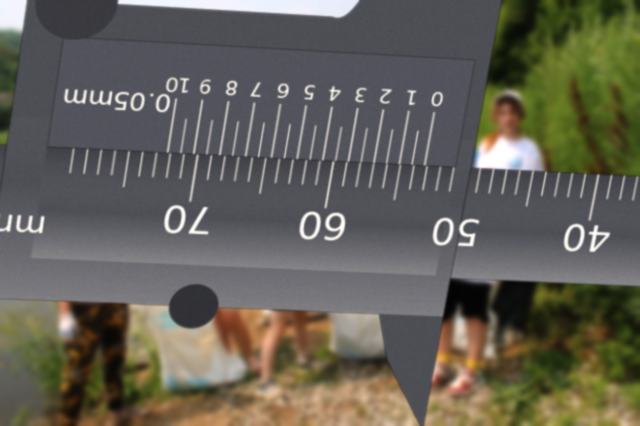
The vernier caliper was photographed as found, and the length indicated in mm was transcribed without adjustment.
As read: 53.2 mm
